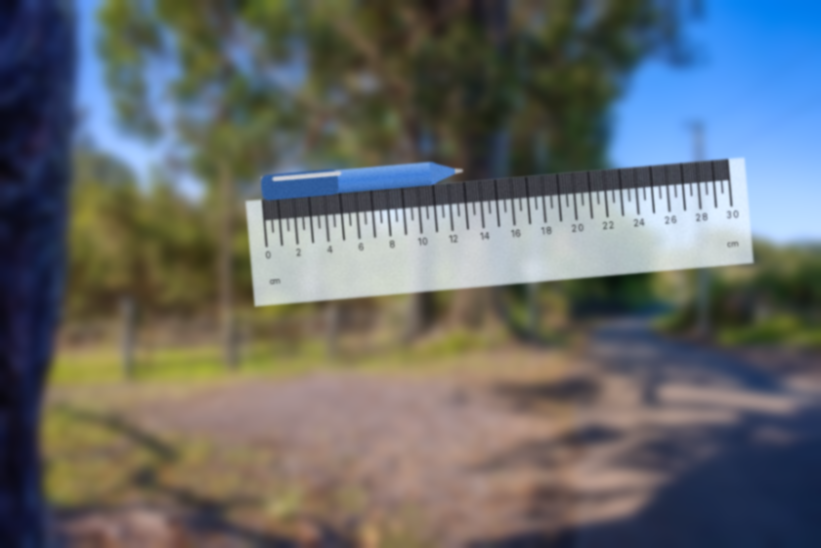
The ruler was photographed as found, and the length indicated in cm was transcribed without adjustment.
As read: 13 cm
